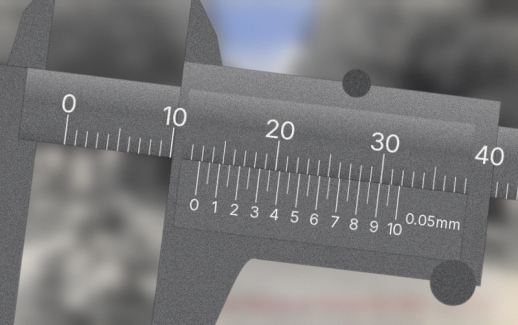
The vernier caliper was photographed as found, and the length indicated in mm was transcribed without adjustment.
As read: 12.8 mm
